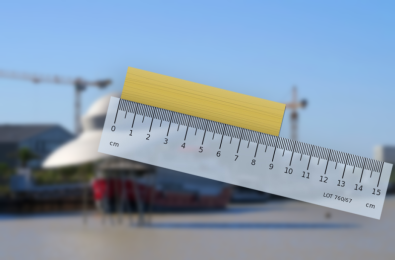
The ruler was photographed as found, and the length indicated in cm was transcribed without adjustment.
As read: 9 cm
